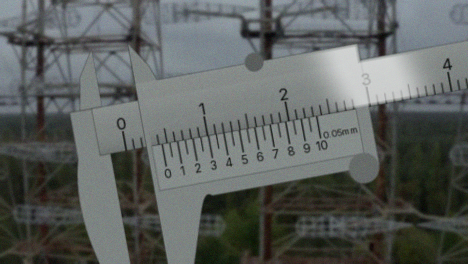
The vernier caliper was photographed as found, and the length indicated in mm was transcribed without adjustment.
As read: 4.4 mm
